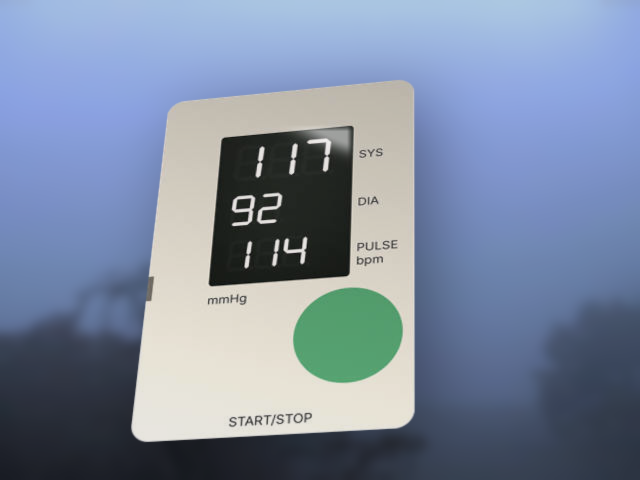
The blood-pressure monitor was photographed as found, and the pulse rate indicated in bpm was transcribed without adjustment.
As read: 114 bpm
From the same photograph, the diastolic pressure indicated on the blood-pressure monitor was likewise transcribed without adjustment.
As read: 92 mmHg
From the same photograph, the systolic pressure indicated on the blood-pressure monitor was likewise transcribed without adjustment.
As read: 117 mmHg
